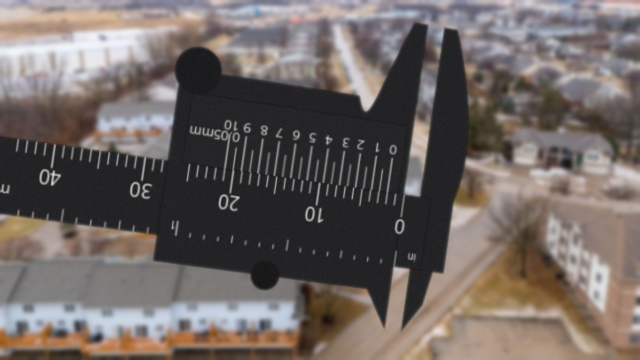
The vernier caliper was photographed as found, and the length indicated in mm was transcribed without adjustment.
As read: 2.0 mm
